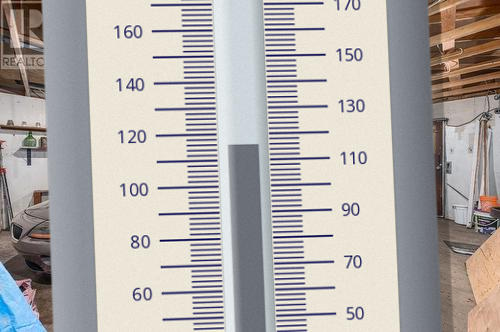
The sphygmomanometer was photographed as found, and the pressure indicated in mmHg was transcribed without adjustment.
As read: 116 mmHg
